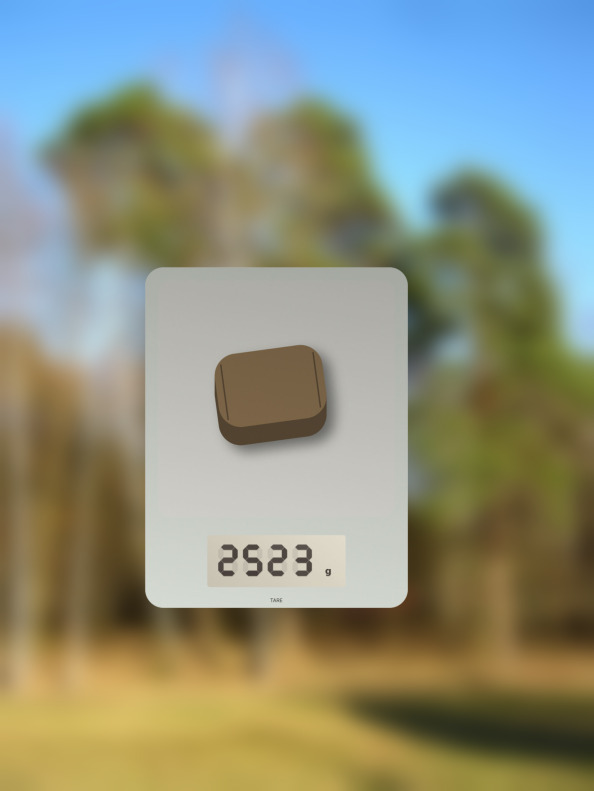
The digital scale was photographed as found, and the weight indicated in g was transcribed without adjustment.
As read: 2523 g
